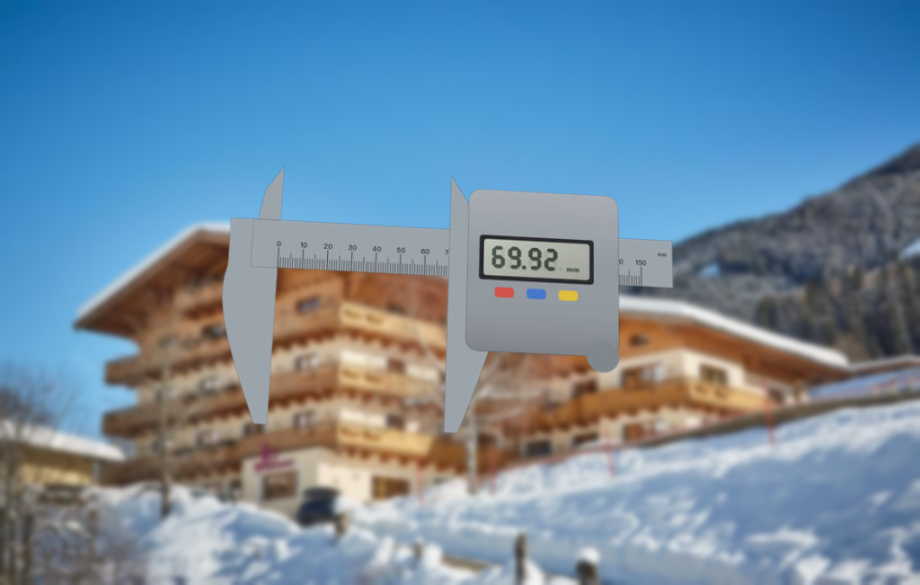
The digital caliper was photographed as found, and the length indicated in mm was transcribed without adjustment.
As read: 69.92 mm
